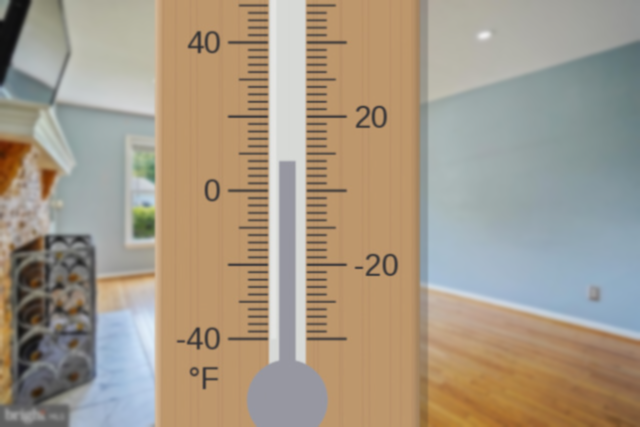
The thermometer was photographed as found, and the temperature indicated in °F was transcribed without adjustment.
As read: 8 °F
